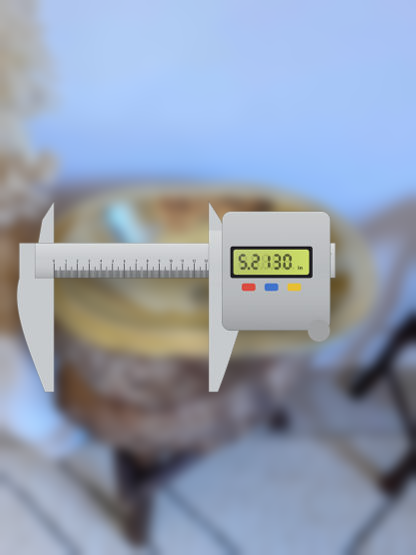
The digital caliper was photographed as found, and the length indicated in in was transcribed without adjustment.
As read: 5.2130 in
